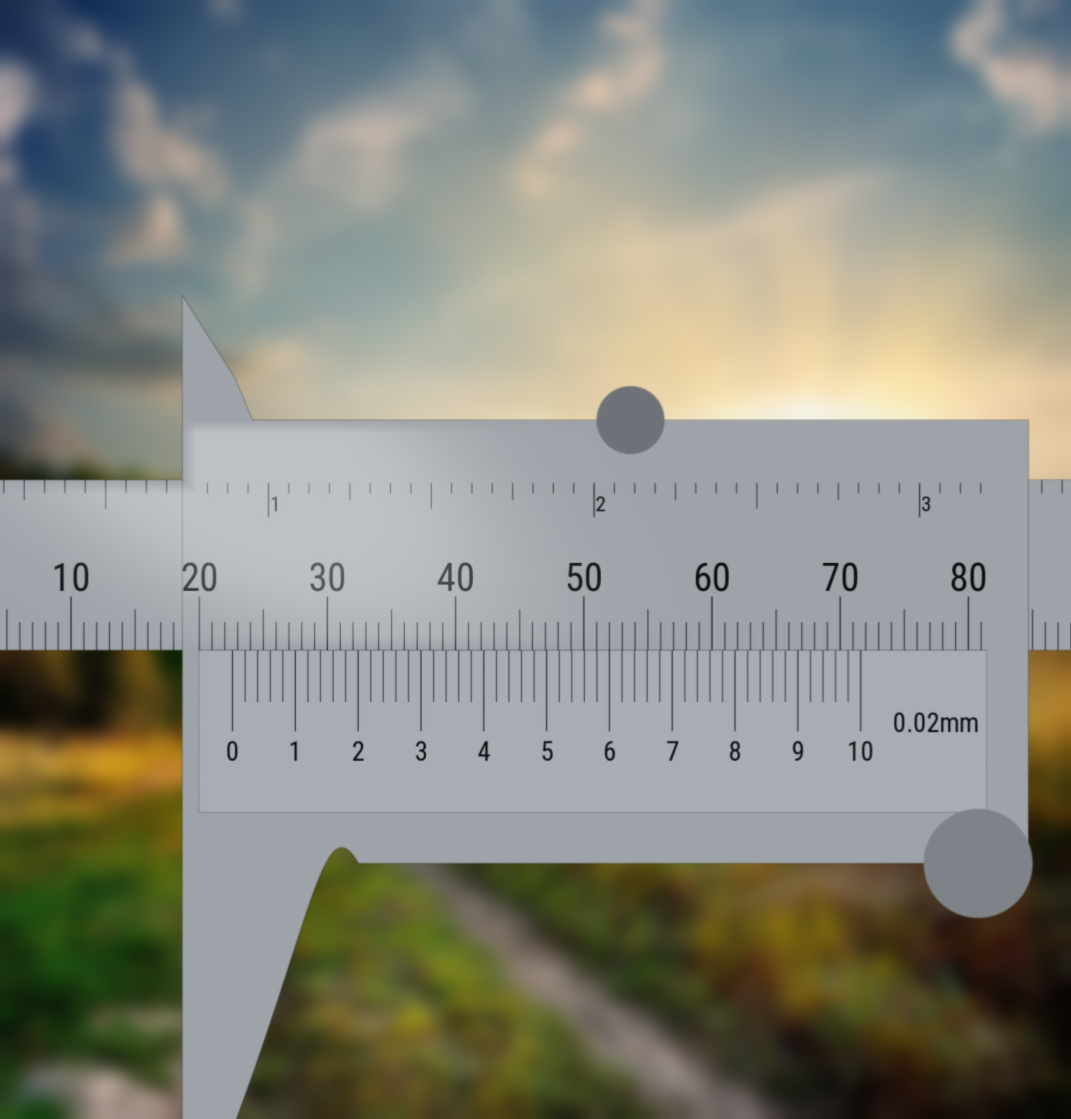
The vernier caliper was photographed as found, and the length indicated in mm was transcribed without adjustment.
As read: 22.6 mm
